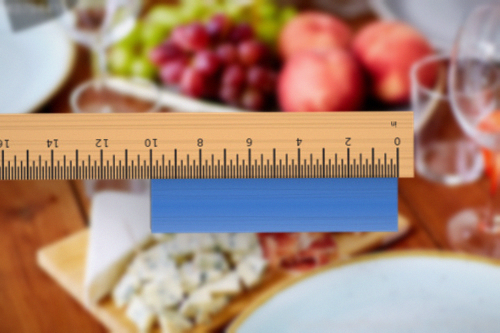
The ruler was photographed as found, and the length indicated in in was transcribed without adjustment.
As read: 10 in
